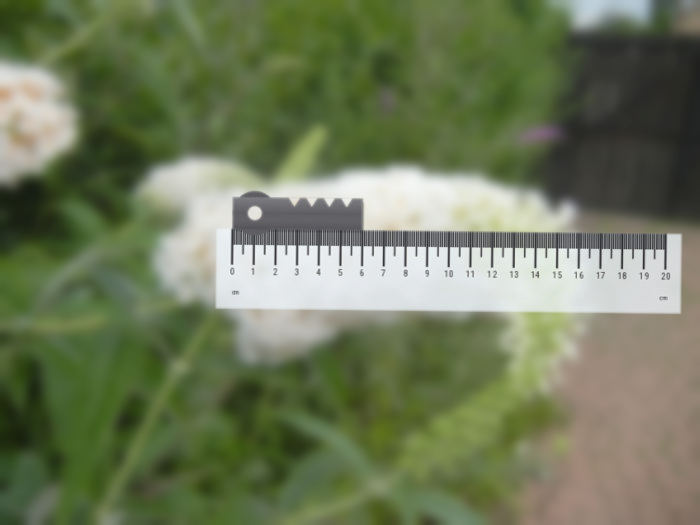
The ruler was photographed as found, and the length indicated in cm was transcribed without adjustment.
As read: 6 cm
